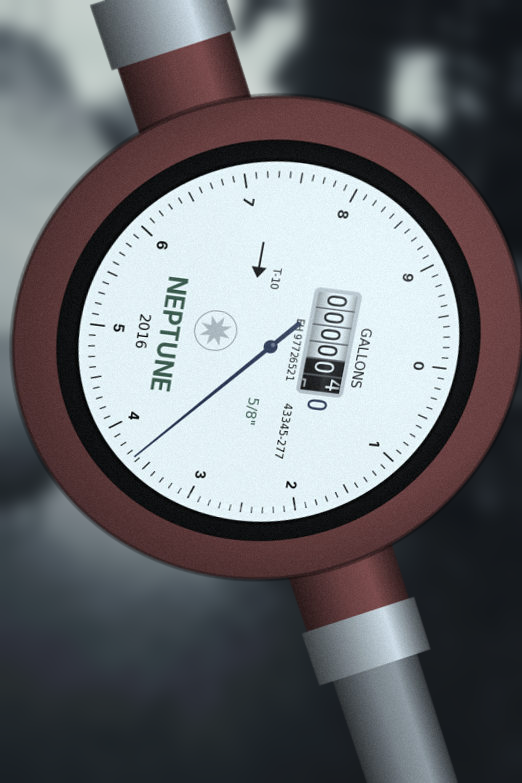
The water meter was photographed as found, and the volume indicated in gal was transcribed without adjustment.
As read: 43.6 gal
